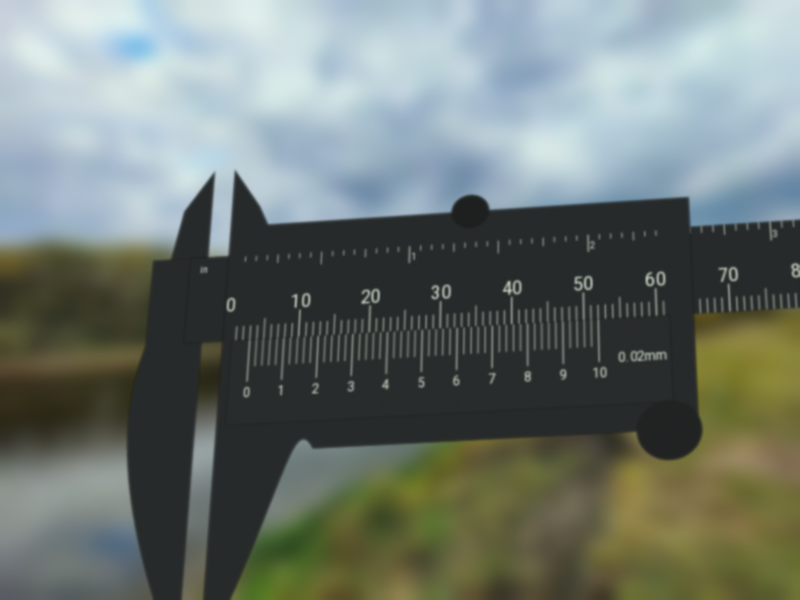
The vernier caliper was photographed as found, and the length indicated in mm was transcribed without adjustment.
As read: 3.0 mm
